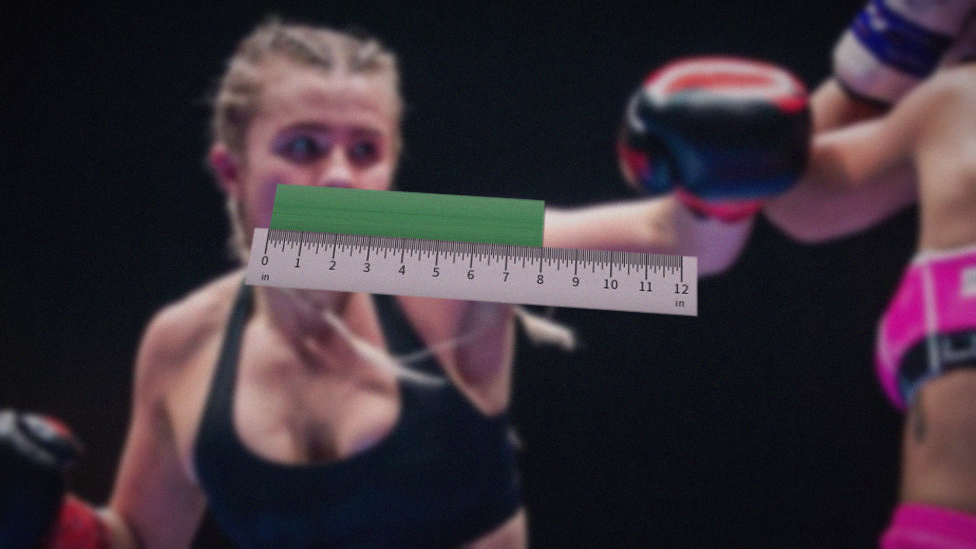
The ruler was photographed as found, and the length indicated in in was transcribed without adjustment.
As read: 8 in
